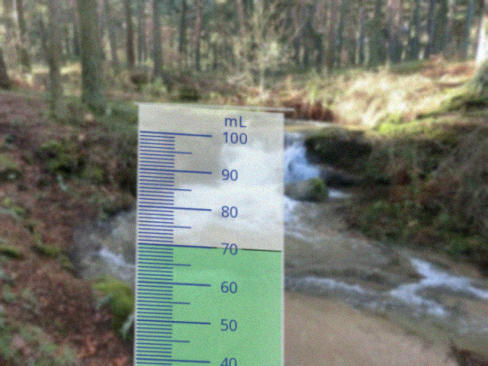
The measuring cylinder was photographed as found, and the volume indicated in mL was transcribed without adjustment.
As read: 70 mL
